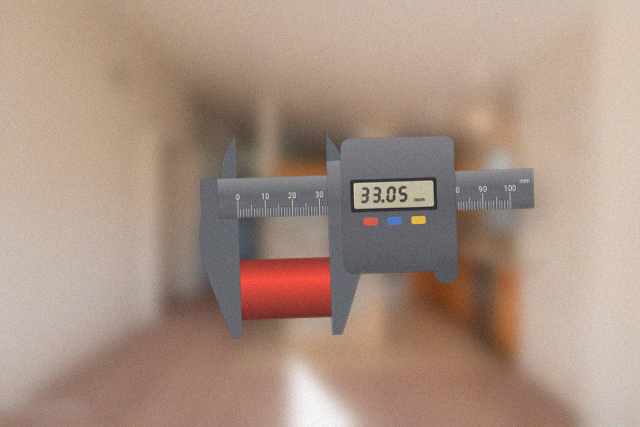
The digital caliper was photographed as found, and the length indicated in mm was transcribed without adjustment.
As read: 33.05 mm
